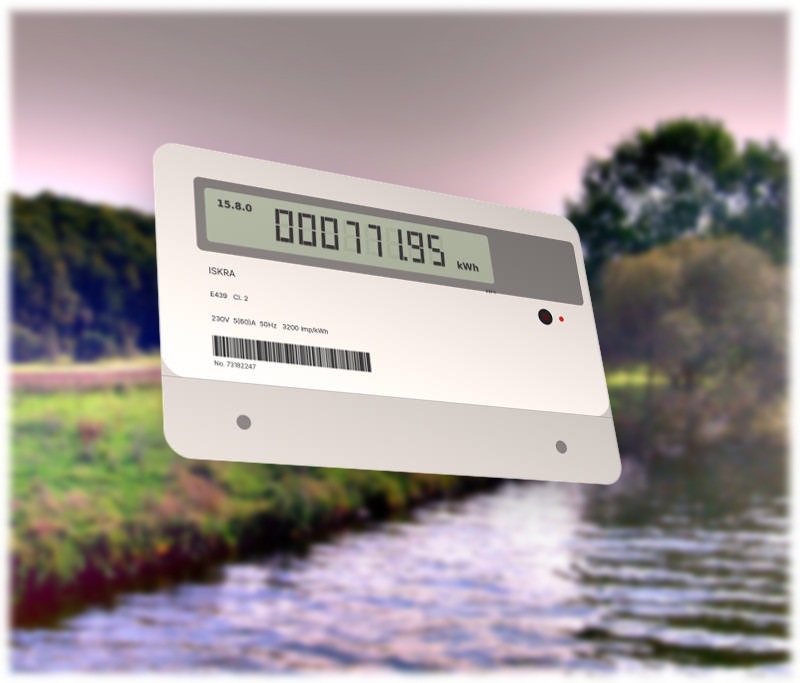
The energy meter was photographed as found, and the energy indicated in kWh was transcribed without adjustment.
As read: 771.95 kWh
